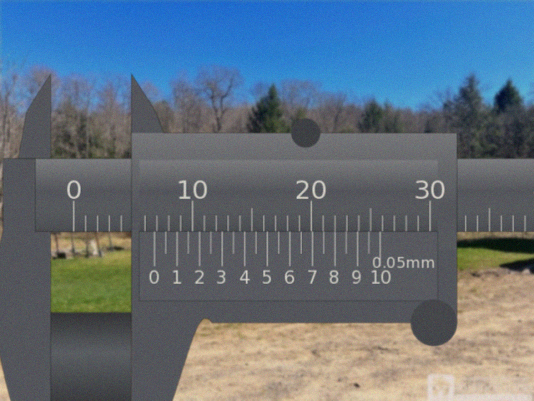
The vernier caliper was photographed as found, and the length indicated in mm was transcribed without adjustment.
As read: 6.8 mm
